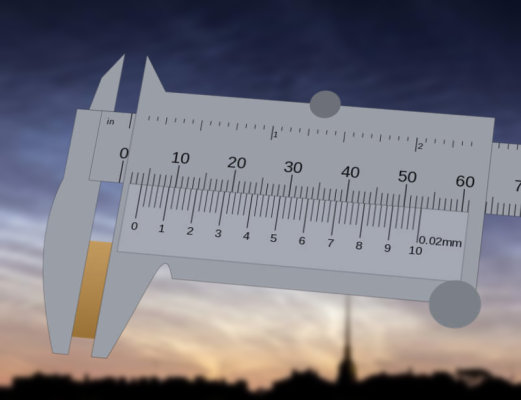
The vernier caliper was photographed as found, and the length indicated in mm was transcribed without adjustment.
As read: 4.0 mm
